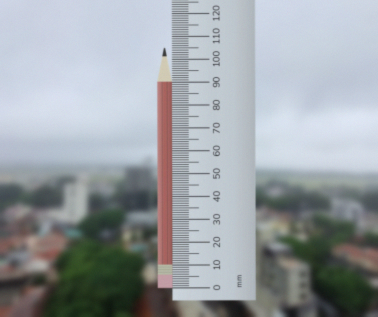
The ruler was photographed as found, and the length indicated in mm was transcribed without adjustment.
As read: 105 mm
